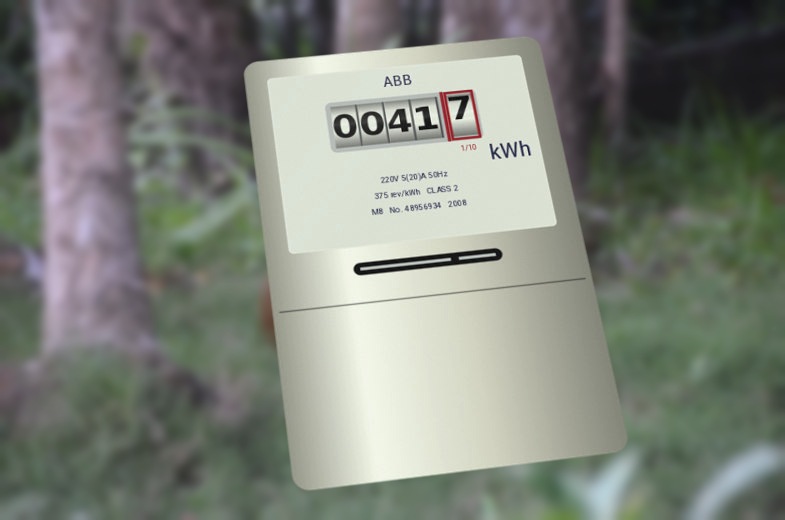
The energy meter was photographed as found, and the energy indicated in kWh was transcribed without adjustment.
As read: 41.7 kWh
